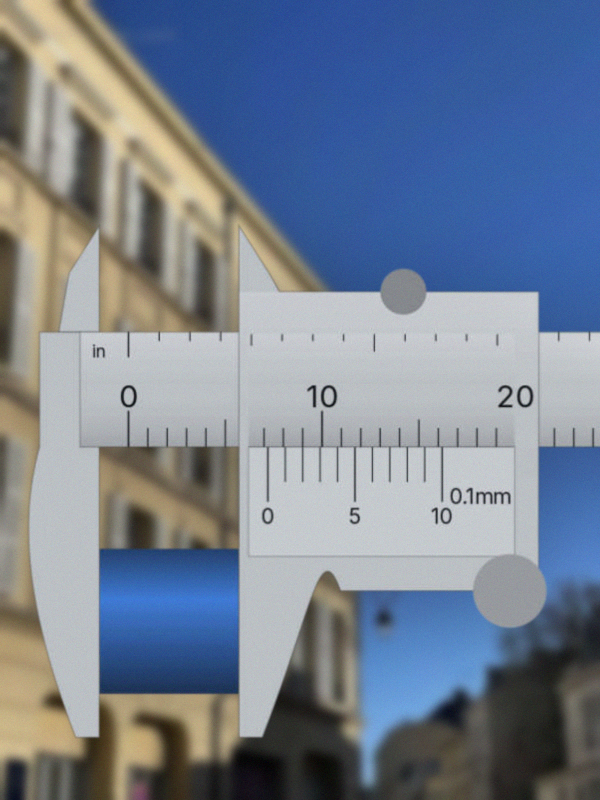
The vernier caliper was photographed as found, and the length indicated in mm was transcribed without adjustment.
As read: 7.2 mm
